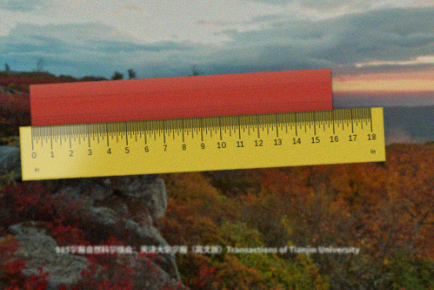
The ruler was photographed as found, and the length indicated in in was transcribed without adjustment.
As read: 16 in
